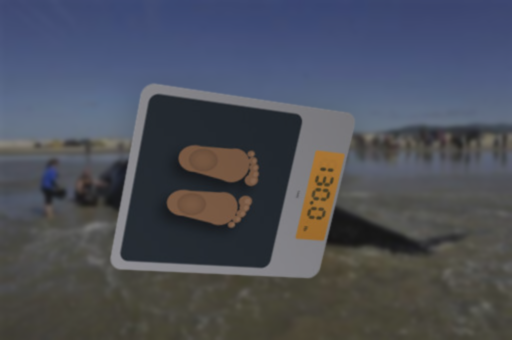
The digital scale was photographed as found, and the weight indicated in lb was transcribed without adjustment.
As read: 130.0 lb
